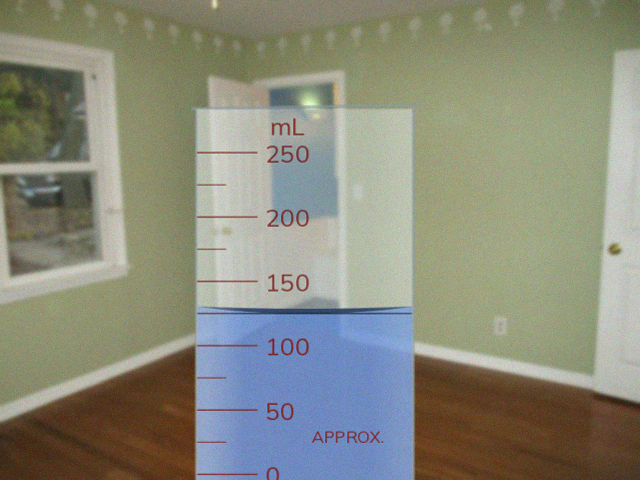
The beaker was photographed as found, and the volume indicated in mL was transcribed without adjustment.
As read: 125 mL
